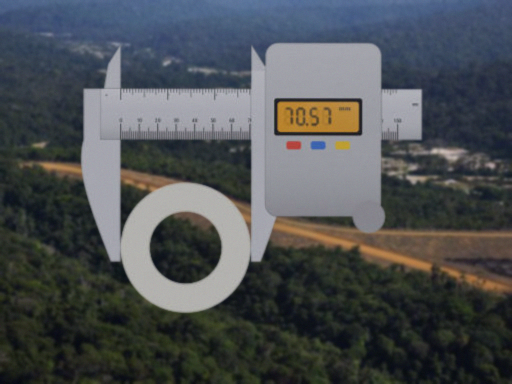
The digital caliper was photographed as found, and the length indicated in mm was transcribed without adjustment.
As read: 70.57 mm
